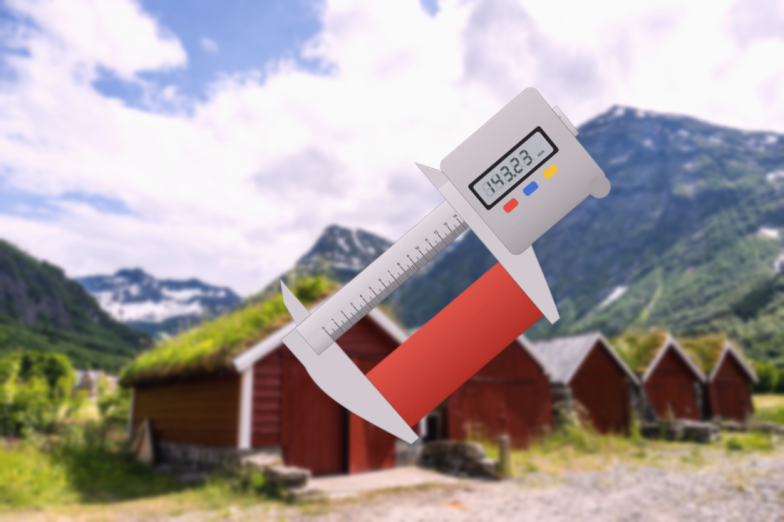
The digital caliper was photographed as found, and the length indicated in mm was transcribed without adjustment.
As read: 143.23 mm
